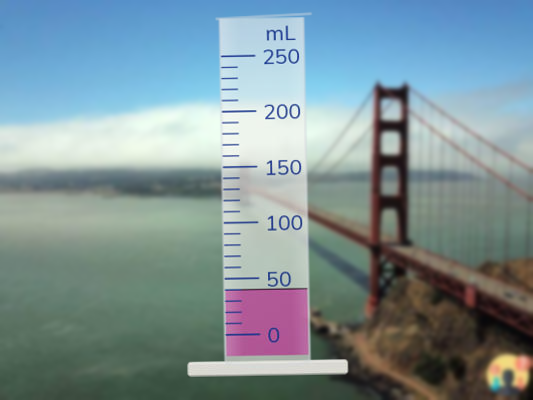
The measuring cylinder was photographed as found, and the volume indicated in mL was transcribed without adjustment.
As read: 40 mL
